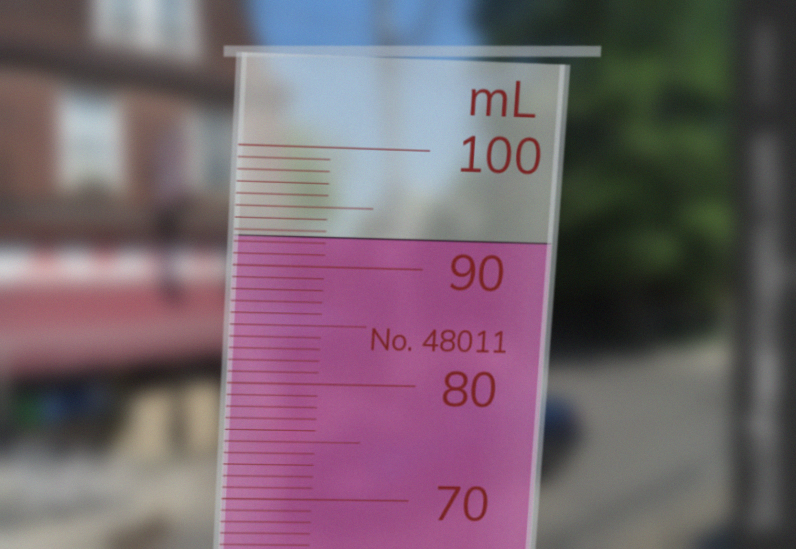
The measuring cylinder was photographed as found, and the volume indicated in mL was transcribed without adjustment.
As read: 92.5 mL
